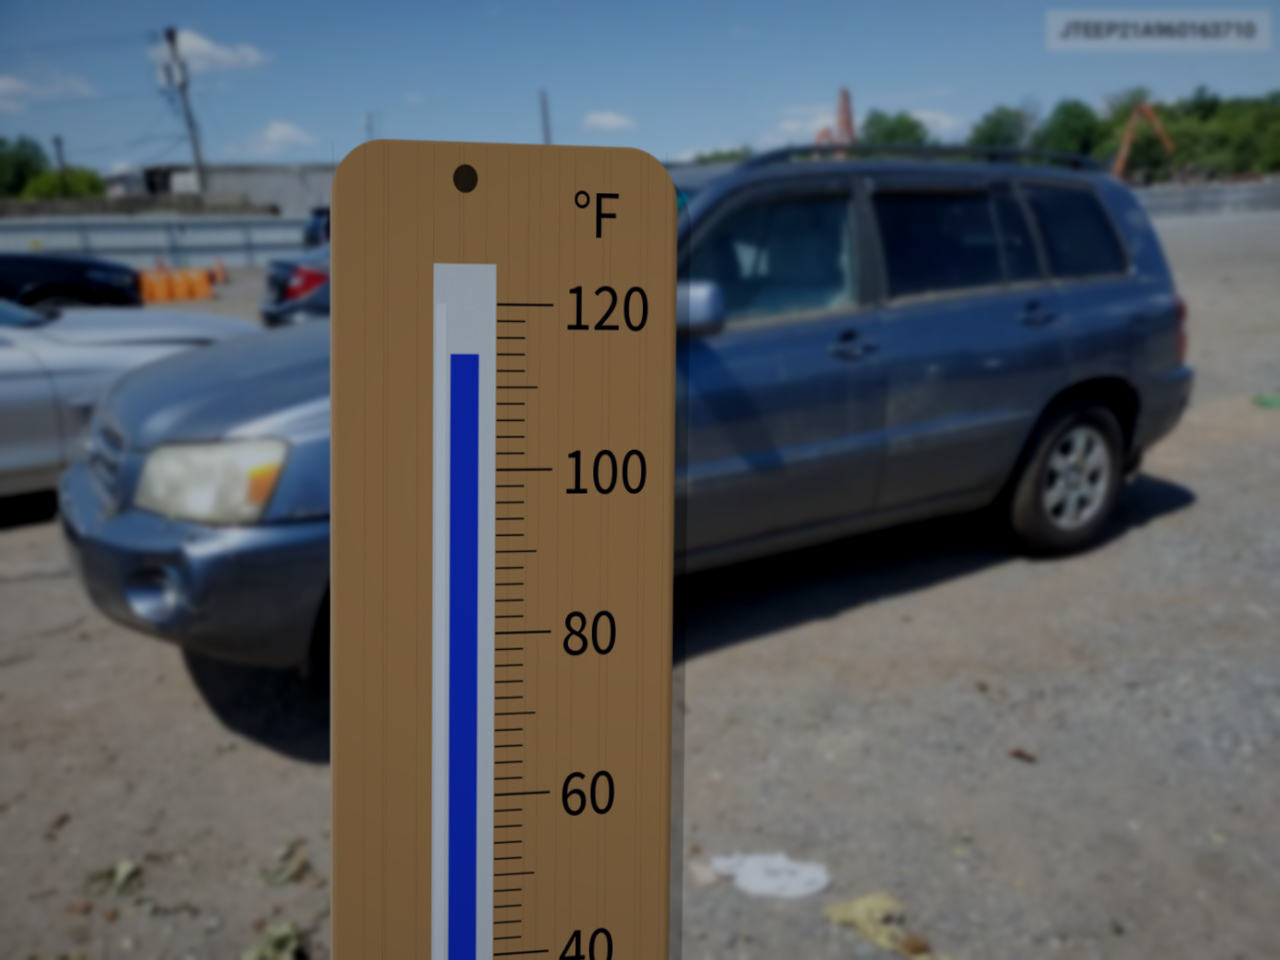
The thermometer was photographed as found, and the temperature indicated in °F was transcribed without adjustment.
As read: 114 °F
